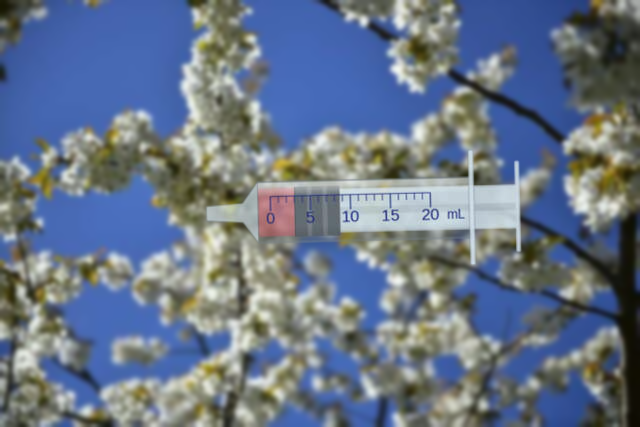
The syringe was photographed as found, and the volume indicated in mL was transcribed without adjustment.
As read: 3 mL
